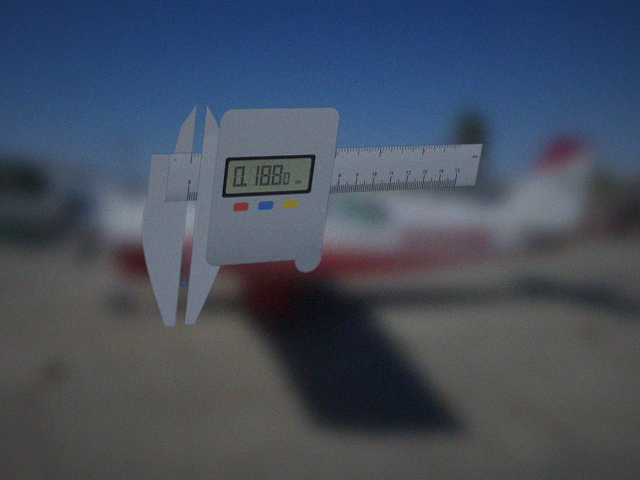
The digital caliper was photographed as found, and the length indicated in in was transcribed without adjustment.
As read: 0.1880 in
